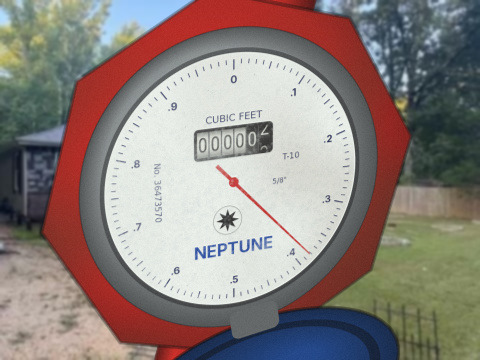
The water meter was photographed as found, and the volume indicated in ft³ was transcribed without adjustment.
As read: 2.38 ft³
